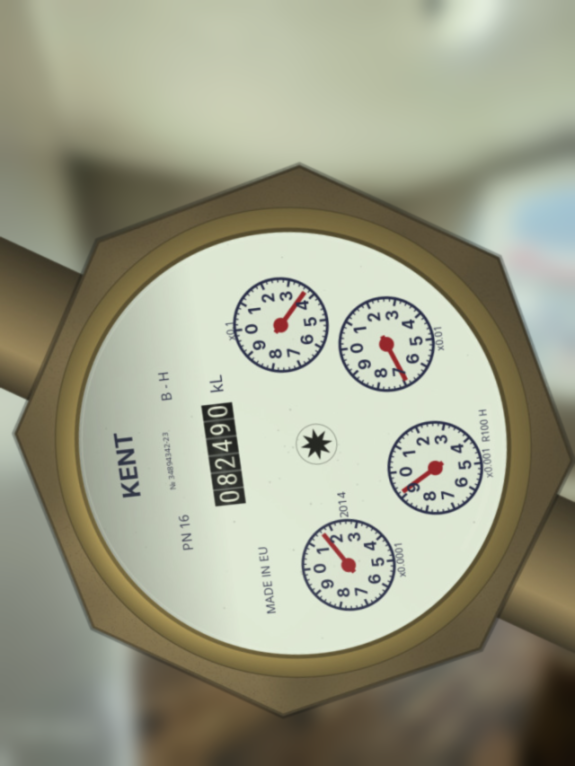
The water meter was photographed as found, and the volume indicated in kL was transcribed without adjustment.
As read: 82490.3691 kL
